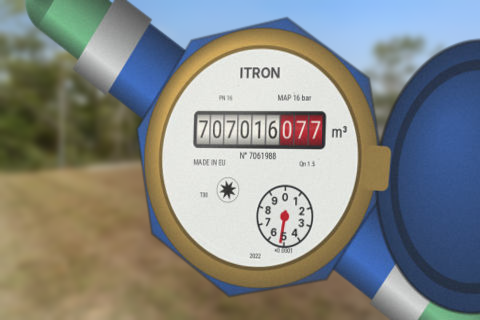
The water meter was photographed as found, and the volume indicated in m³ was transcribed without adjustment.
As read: 707016.0775 m³
